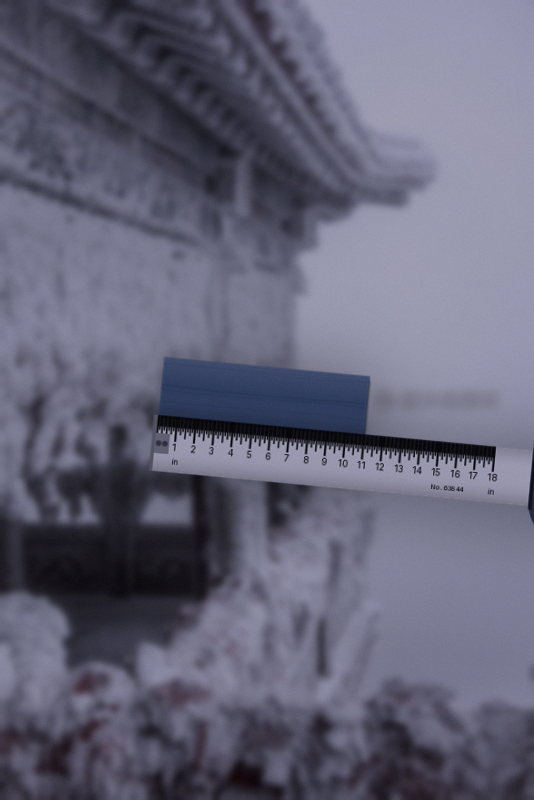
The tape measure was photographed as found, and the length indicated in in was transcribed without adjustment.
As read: 11 in
